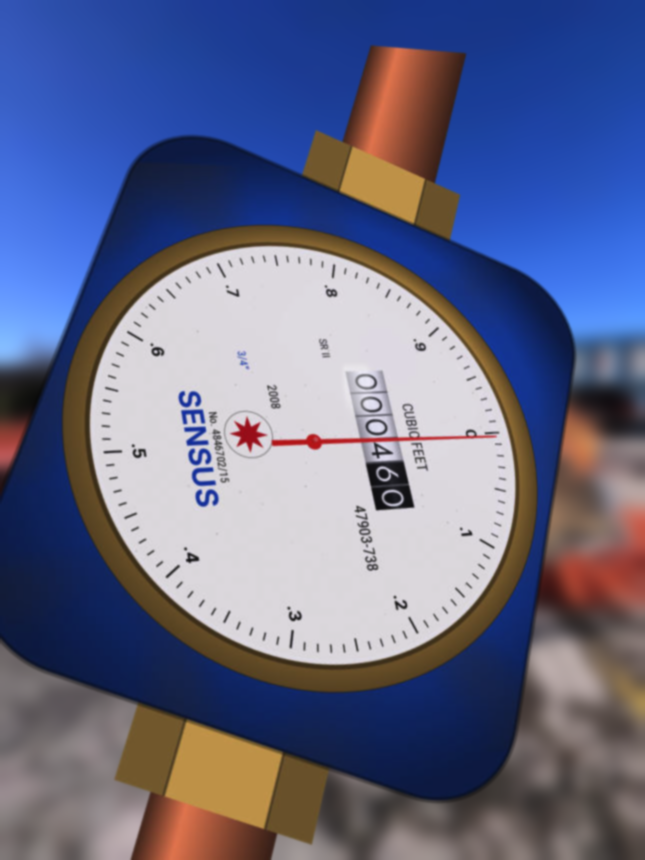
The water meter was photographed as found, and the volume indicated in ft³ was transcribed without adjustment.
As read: 460.00 ft³
